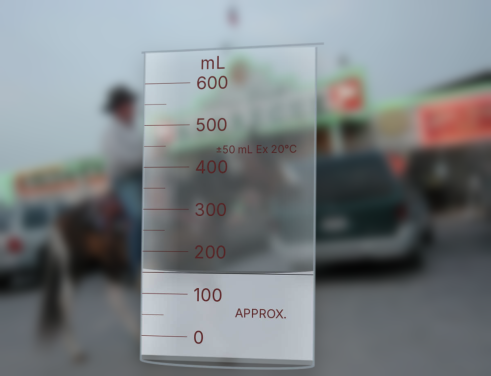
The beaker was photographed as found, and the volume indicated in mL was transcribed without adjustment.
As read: 150 mL
